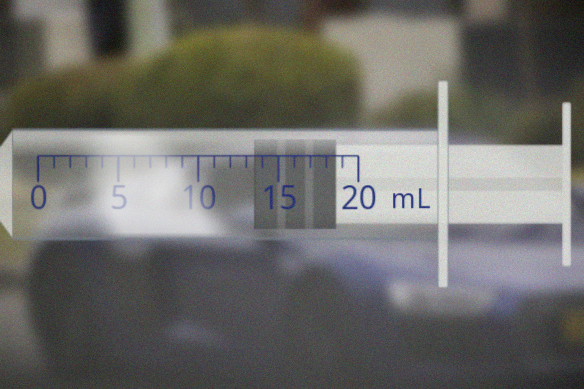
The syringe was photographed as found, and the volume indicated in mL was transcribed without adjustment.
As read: 13.5 mL
